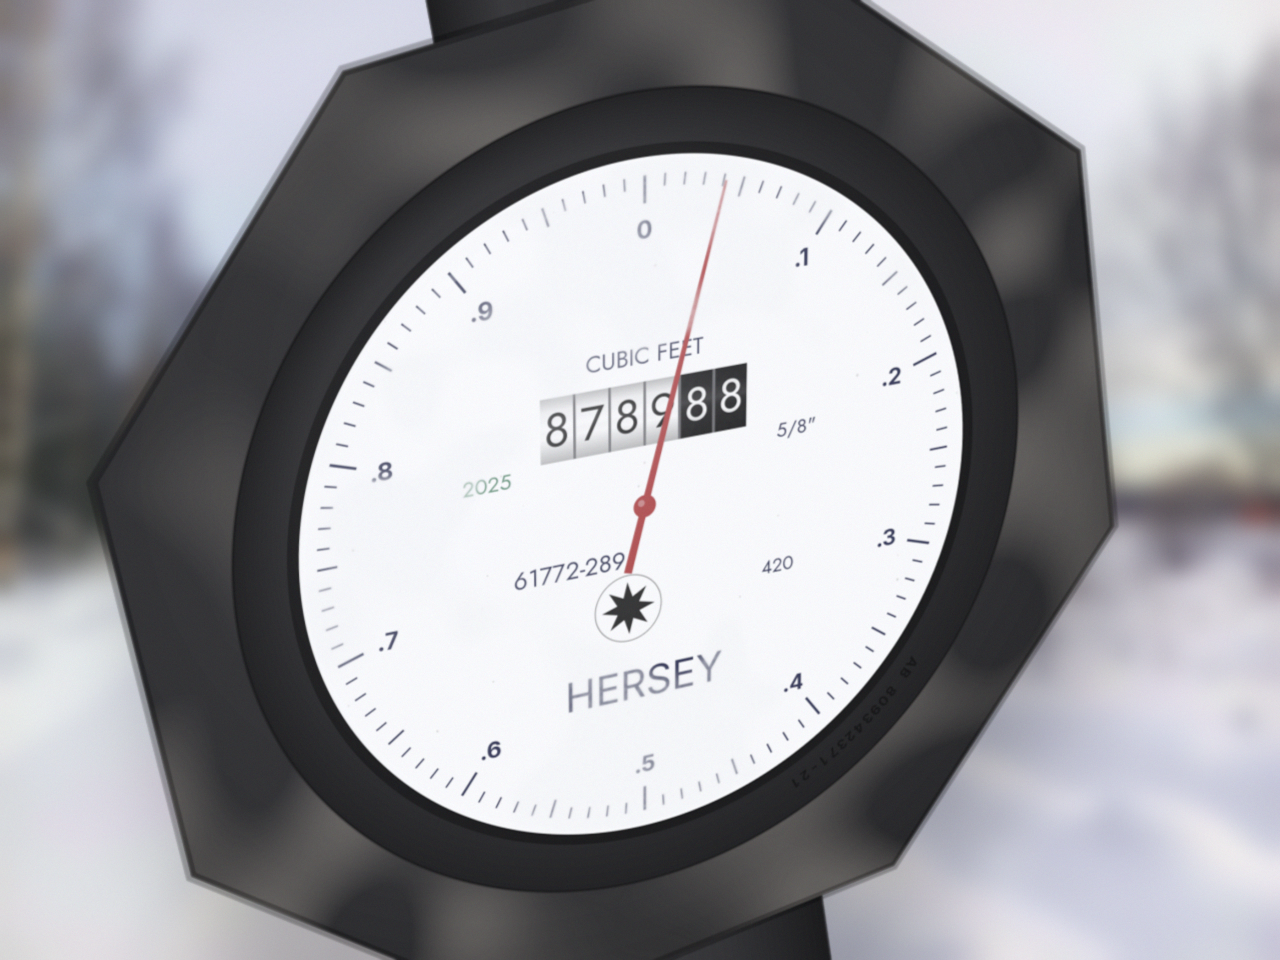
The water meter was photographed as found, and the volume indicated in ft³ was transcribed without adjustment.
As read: 878988.04 ft³
